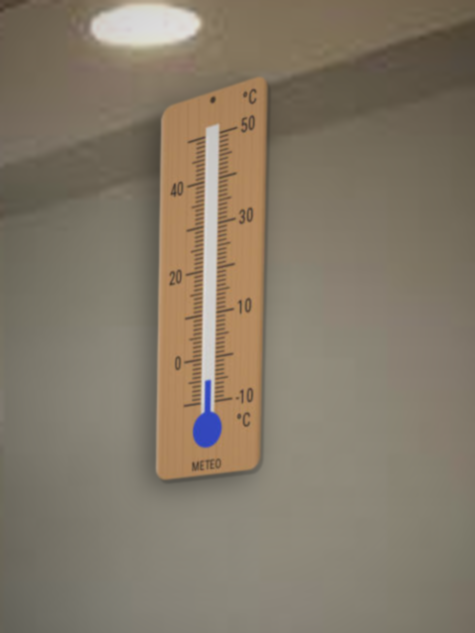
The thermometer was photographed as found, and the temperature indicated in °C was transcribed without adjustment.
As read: -5 °C
